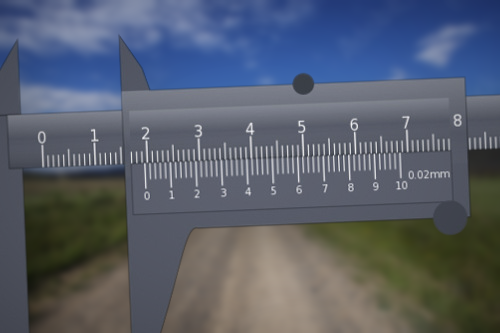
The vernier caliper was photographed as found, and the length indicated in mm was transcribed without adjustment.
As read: 19.5 mm
